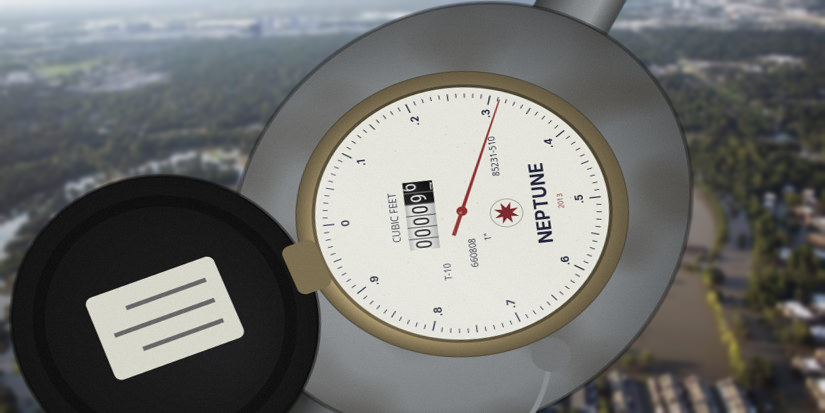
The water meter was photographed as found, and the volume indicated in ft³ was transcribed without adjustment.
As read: 96.31 ft³
